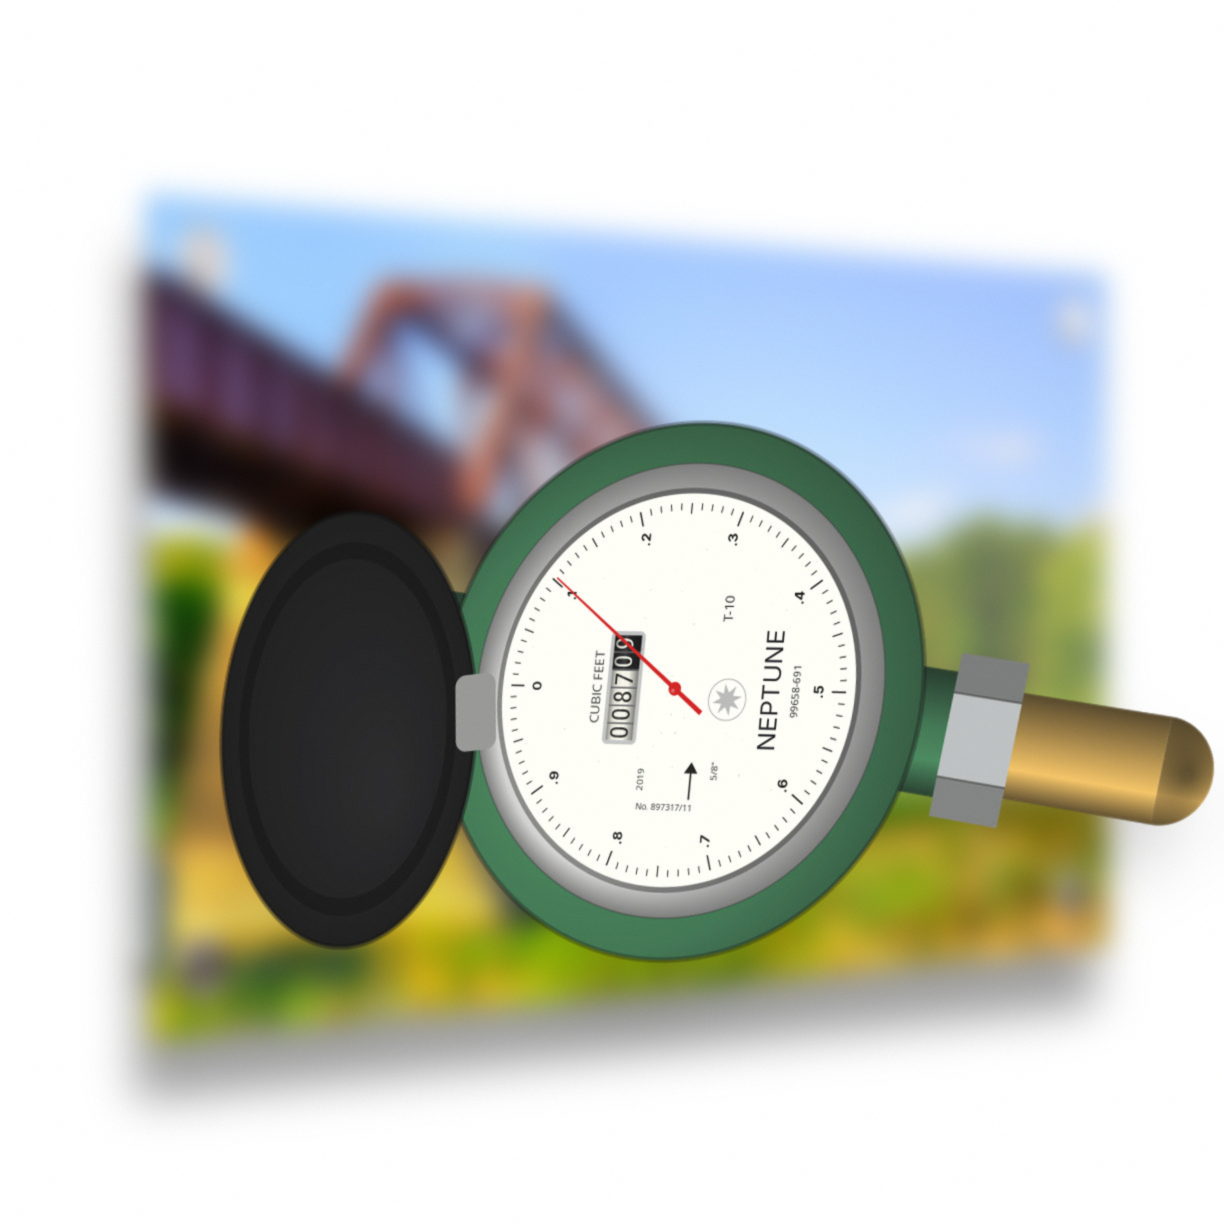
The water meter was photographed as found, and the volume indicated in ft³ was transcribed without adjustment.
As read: 8709.10 ft³
